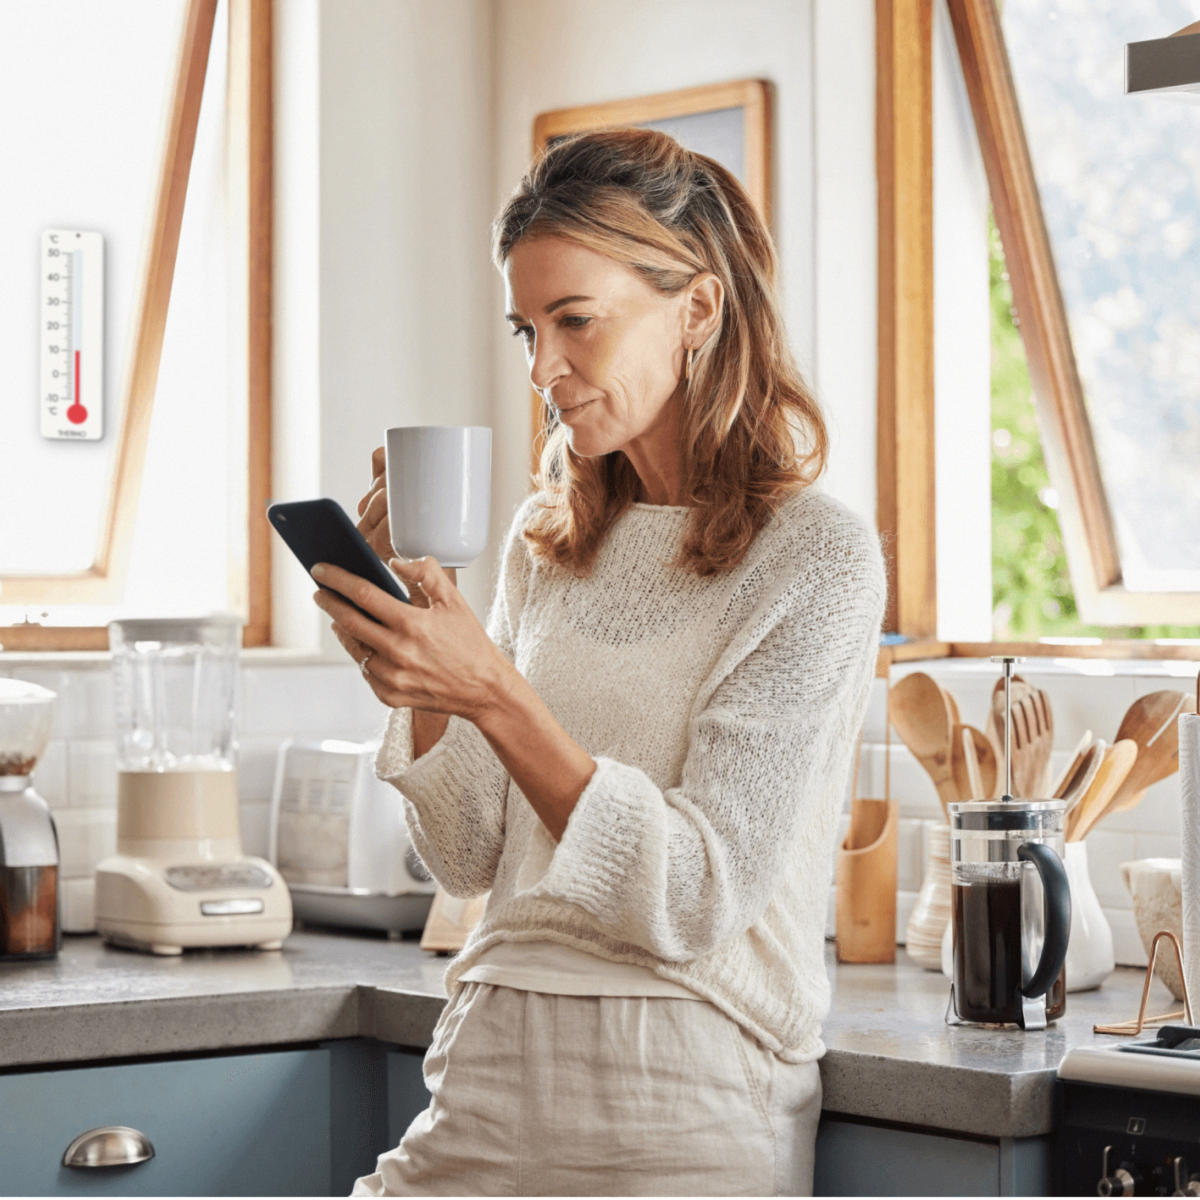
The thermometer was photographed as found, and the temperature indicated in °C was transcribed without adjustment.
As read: 10 °C
